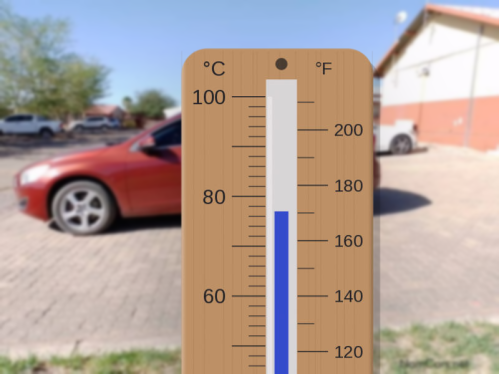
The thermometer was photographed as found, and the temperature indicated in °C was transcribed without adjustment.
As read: 77 °C
